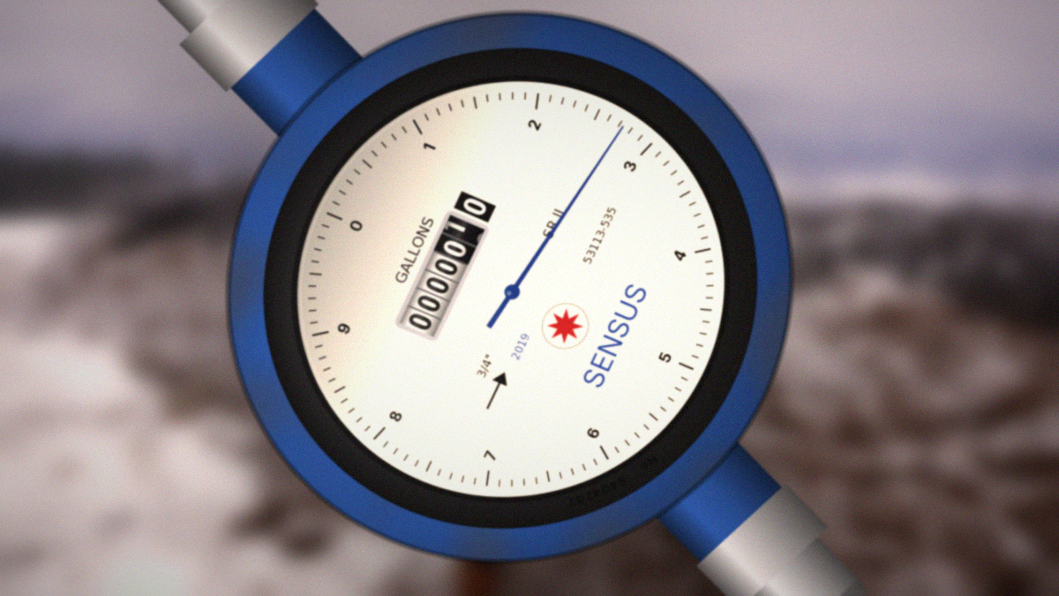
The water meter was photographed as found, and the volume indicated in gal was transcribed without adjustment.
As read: 12.7 gal
